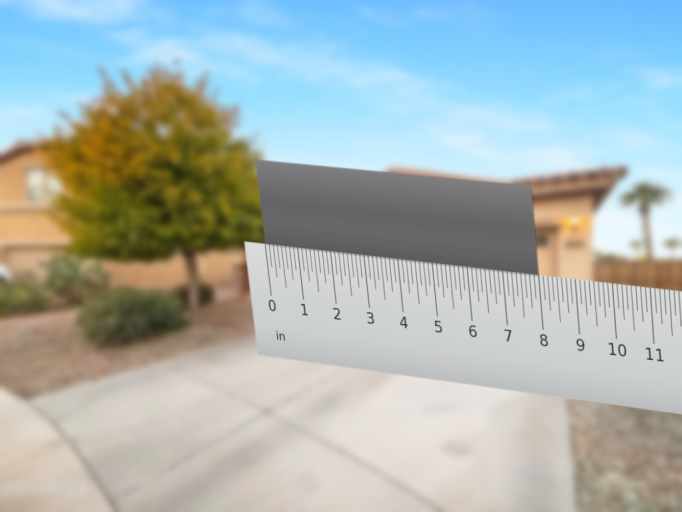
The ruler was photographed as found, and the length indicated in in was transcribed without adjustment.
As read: 8 in
